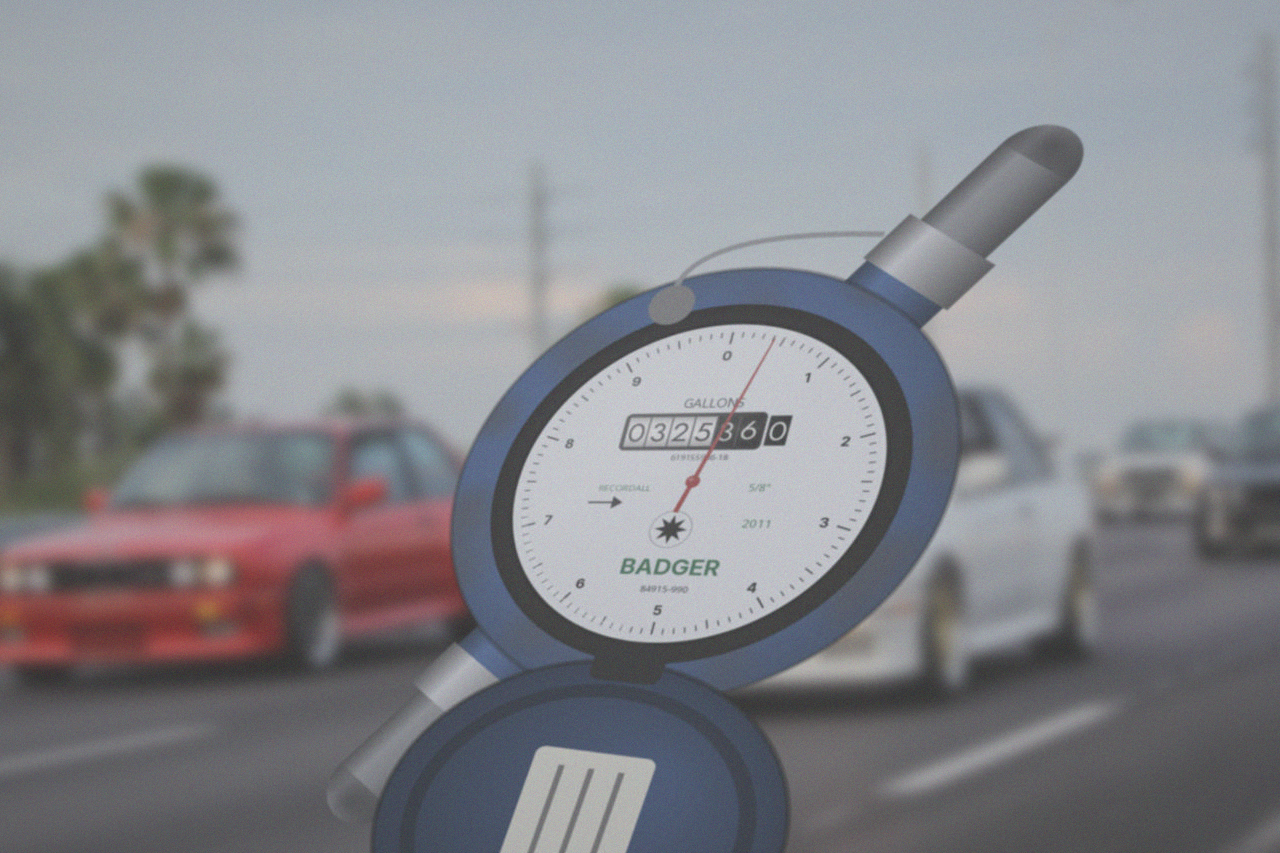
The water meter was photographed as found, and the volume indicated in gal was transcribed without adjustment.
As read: 325360.4 gal
